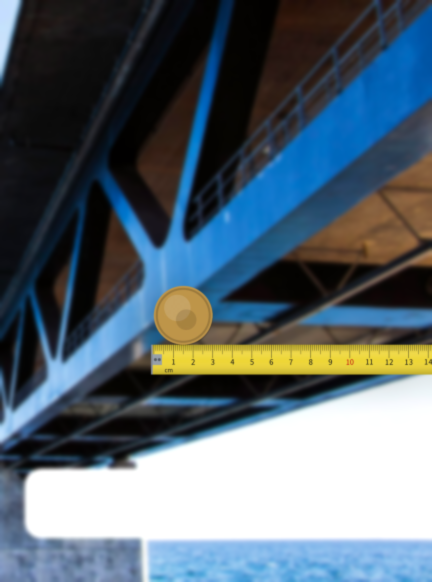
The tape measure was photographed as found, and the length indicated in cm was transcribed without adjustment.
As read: 3 cm
